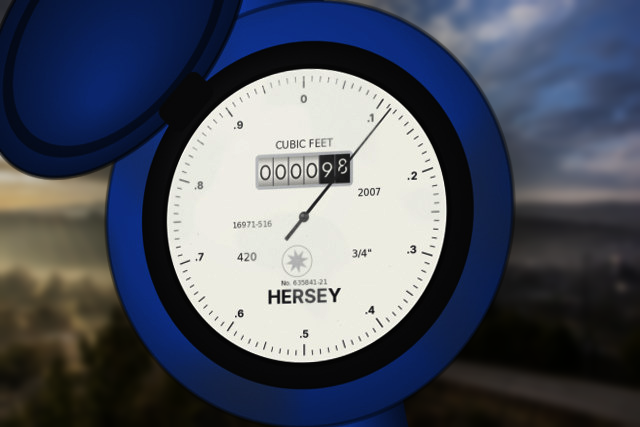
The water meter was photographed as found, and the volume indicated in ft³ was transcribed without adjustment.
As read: 98.11 ft³
